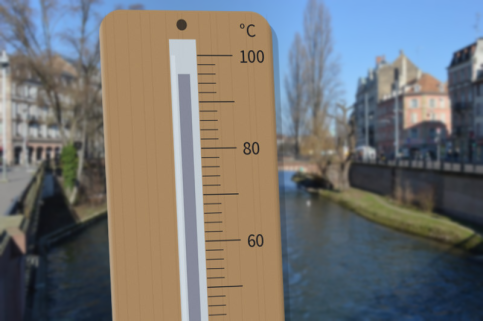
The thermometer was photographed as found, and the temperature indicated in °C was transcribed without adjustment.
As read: 96 °C
